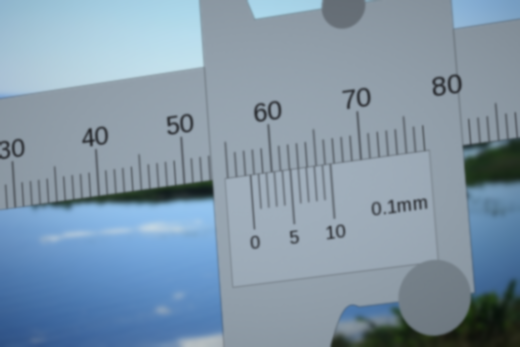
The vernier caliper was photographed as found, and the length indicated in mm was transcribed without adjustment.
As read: 57.6 mm
